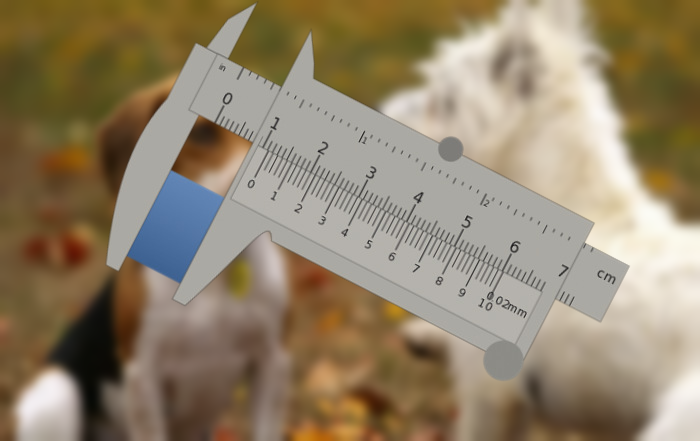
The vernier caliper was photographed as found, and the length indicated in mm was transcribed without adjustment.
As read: 11.2 mm
